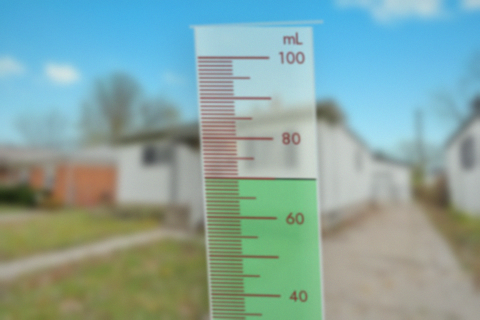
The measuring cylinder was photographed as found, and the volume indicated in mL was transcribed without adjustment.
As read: 70 mL
